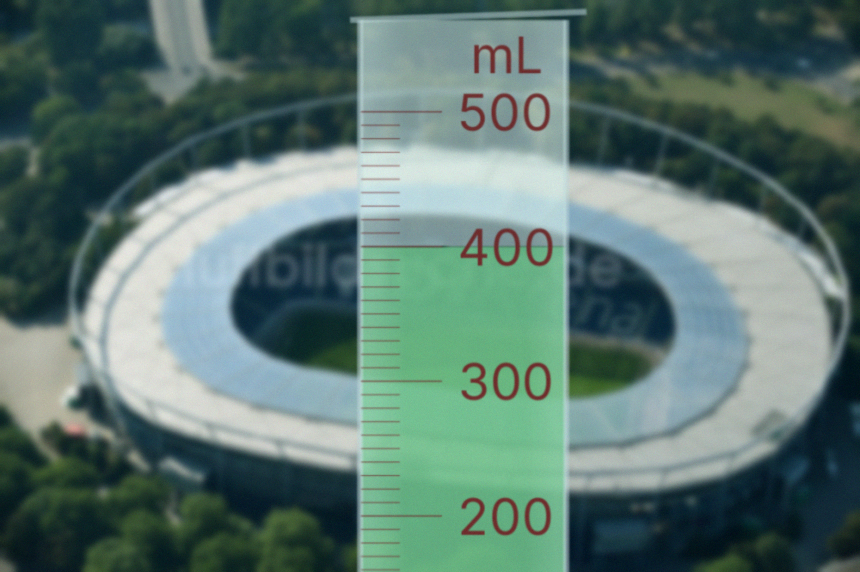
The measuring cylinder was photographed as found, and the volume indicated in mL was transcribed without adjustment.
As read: 400 mL
